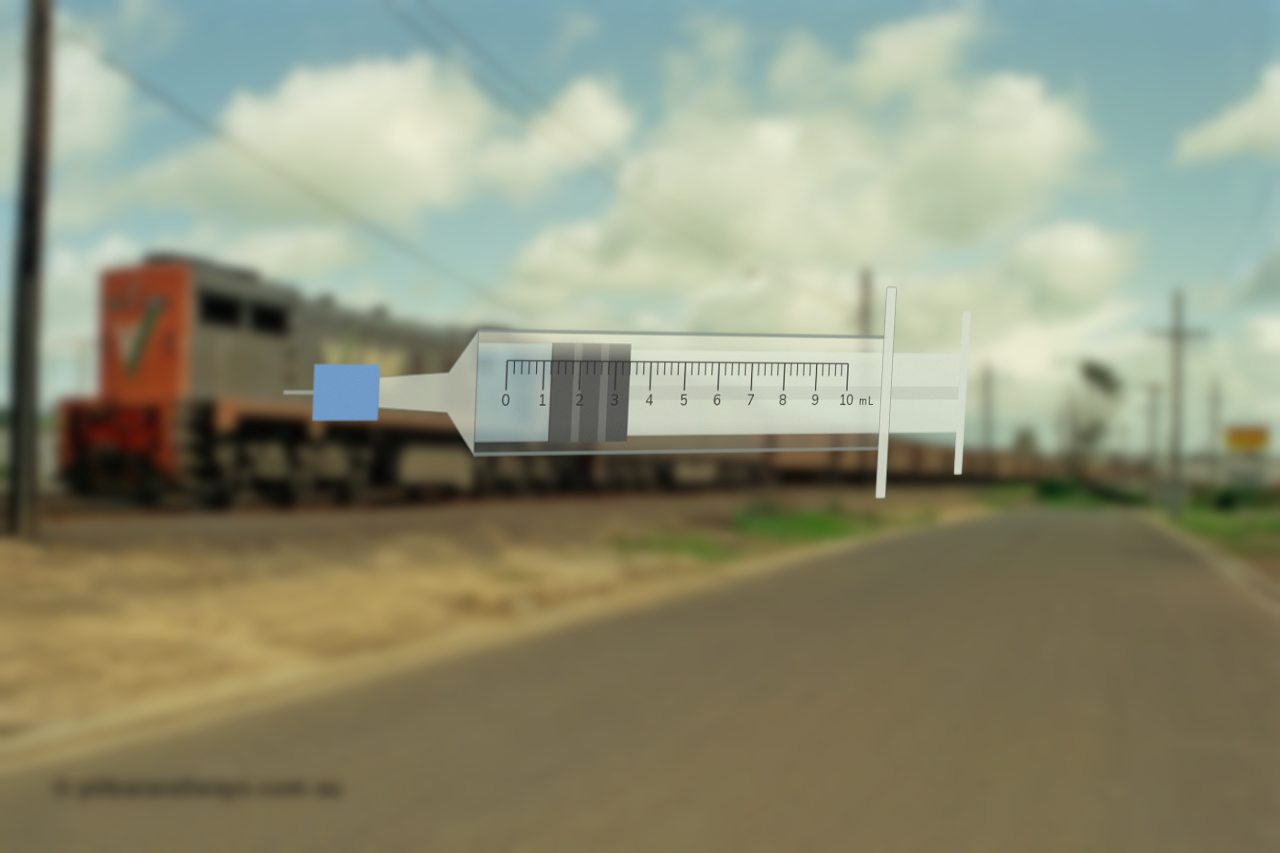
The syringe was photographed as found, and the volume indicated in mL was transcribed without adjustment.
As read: 1.2 mL
